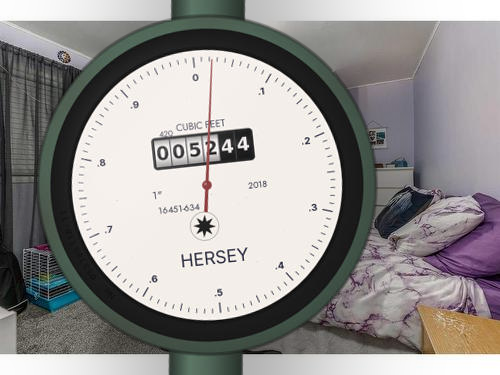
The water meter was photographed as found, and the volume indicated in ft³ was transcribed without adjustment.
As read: 5244.02 ft³
